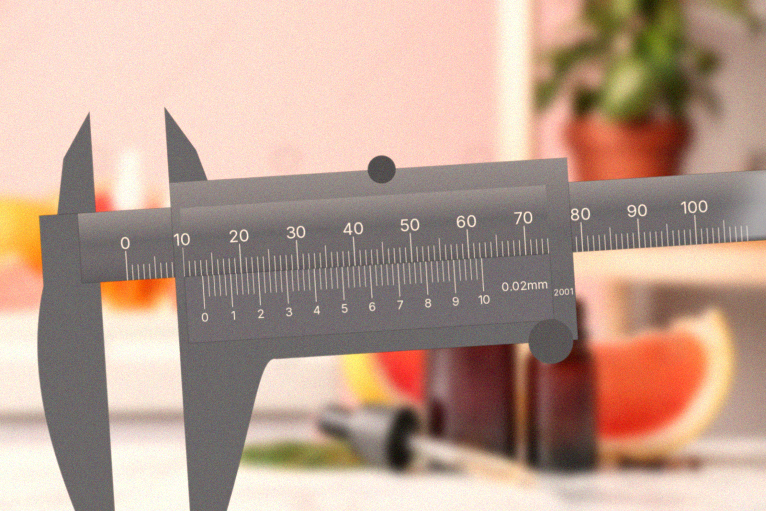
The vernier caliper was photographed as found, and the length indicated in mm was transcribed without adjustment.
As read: 13.2 mm
